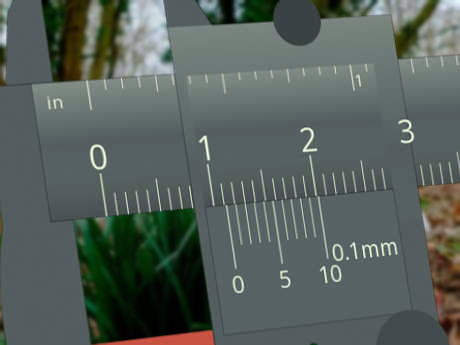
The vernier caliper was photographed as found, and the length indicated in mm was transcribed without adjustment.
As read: 11.2 mm
